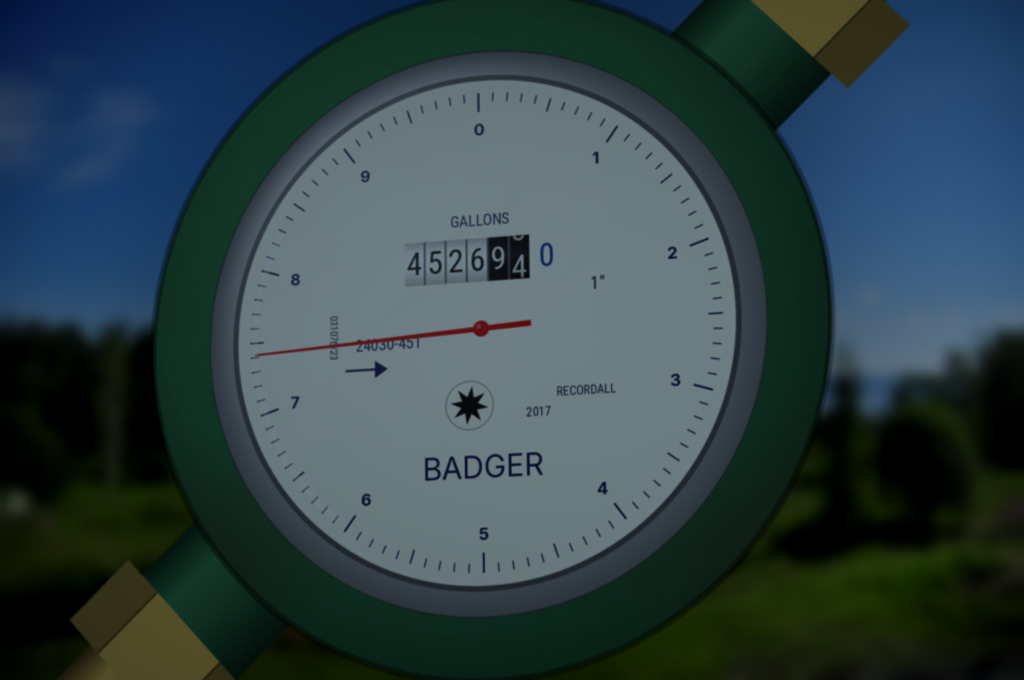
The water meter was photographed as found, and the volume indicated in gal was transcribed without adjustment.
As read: 4526937.4 gal
